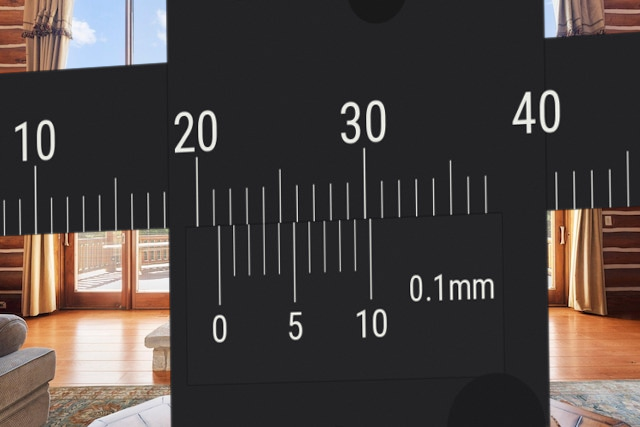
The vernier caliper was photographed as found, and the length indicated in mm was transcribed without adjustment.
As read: 21.3 mm
